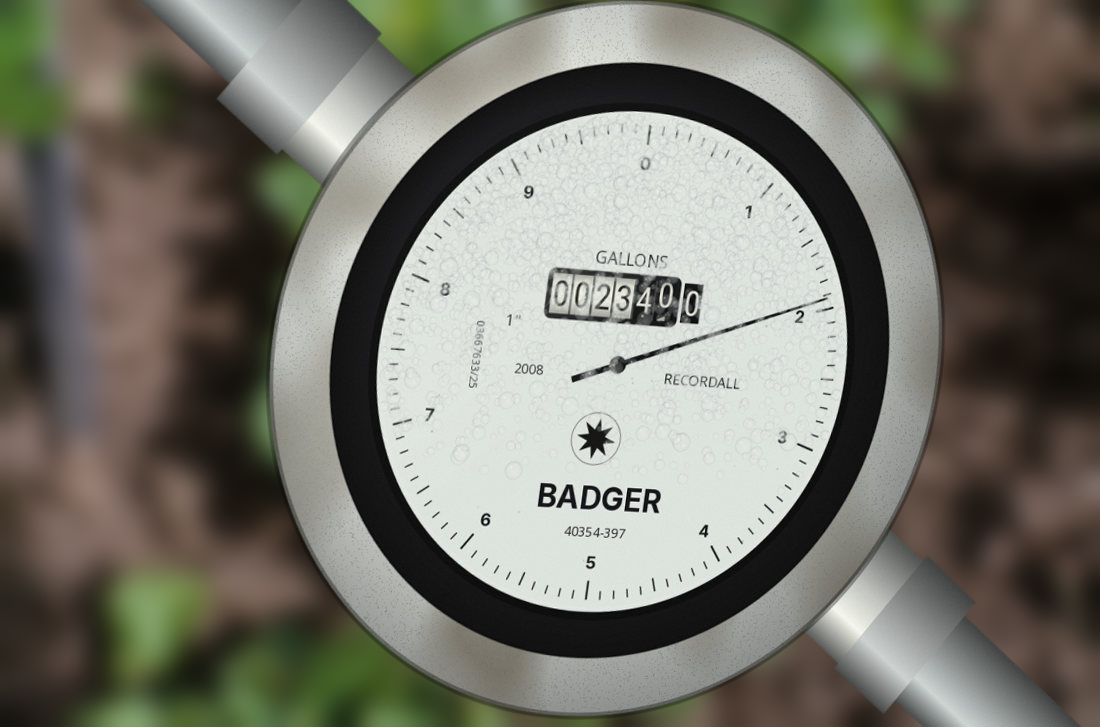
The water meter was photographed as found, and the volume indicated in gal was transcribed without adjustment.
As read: 23401.9 gal
